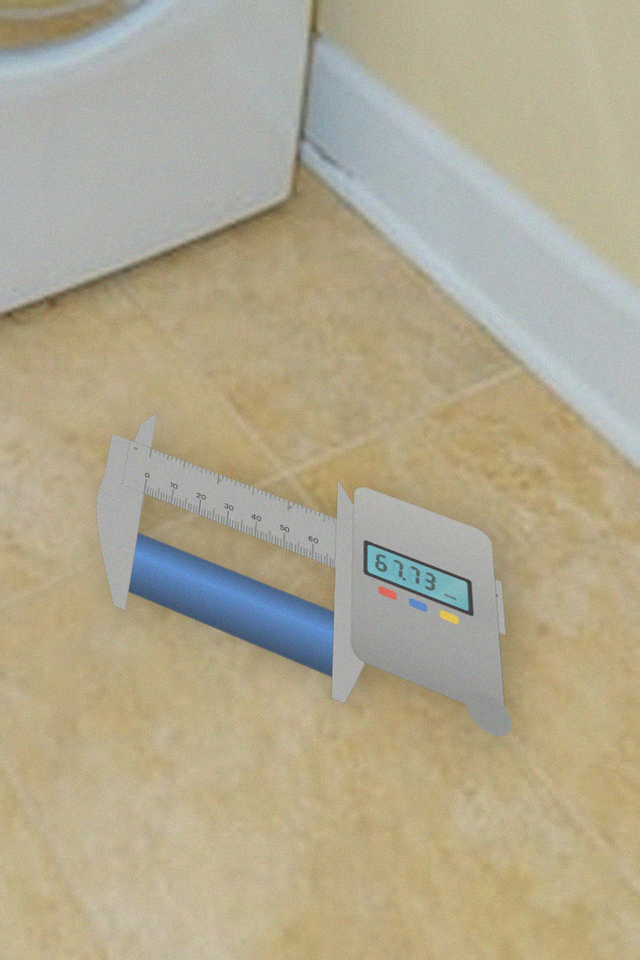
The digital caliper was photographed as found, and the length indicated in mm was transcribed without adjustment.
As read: 67.73 mm
